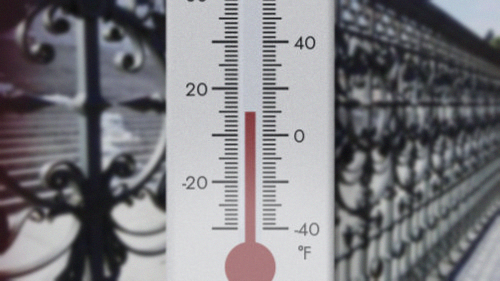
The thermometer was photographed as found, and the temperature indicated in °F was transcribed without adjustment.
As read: 10 °F
